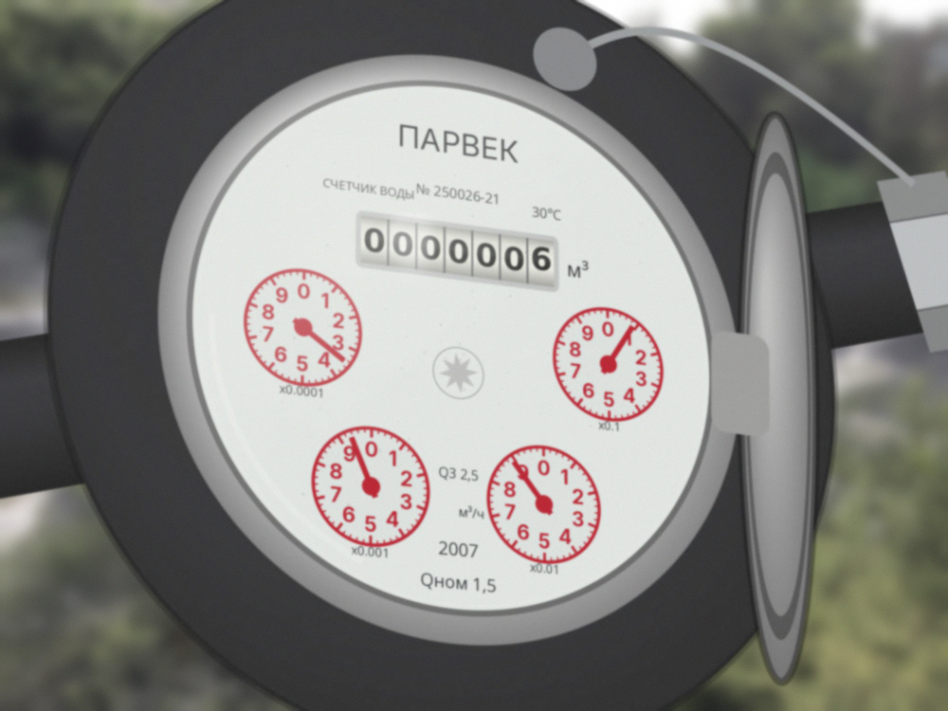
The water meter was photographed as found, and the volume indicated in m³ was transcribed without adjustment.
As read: 6.0893 m³
